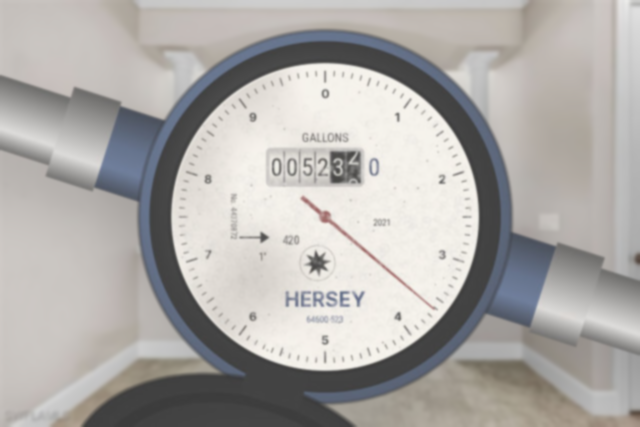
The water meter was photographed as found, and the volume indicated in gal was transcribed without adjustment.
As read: 52323.6 gal
